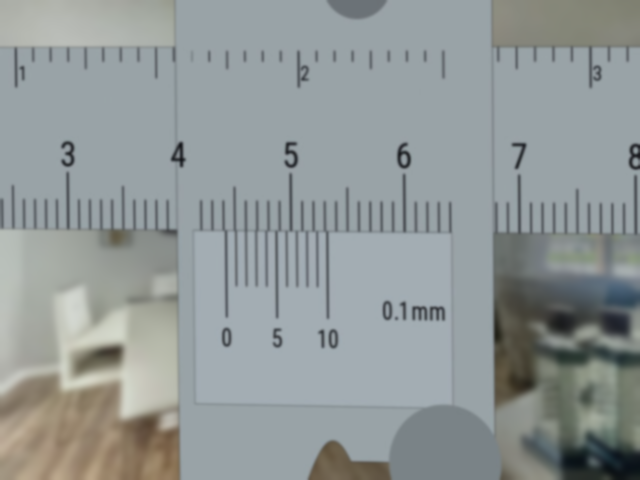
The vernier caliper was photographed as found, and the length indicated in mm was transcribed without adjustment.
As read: 44.2 mm
